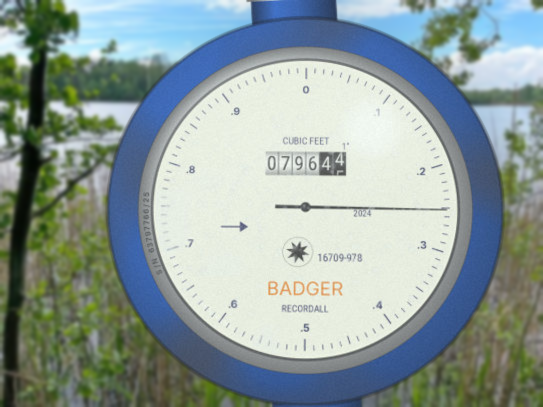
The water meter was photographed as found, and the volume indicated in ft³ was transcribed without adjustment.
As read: 79644.25 ft³
